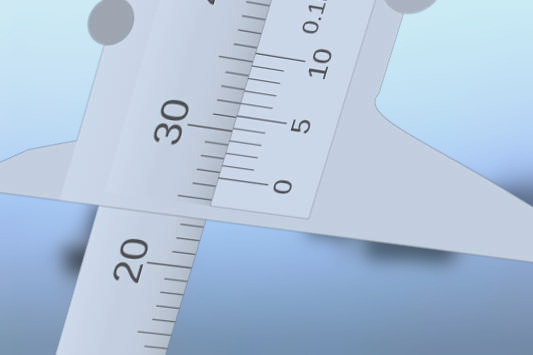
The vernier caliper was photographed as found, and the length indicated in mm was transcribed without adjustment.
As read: 26.6 mm
